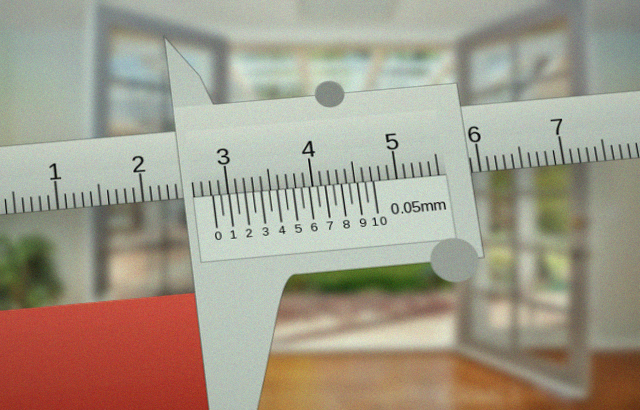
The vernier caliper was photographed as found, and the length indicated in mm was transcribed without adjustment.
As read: 28.2 mm
